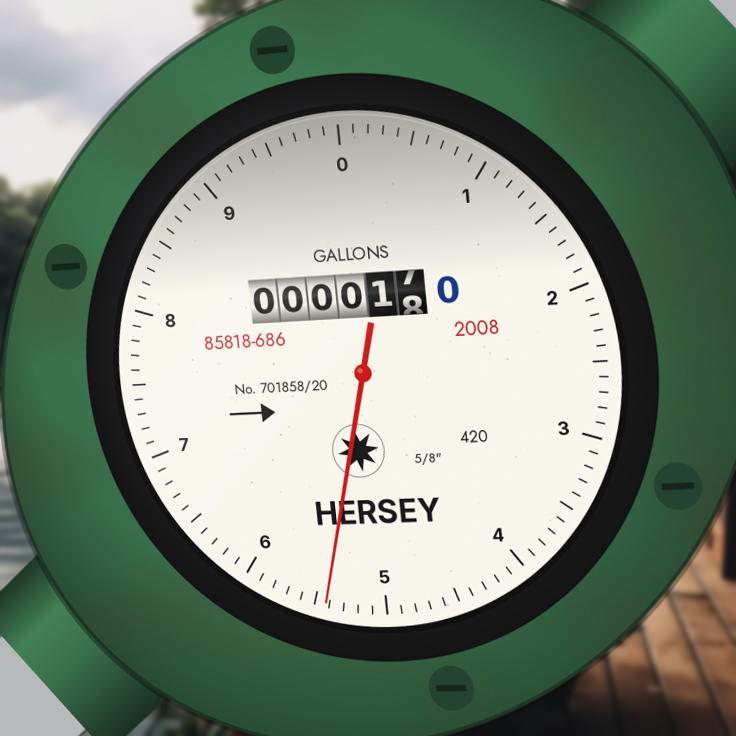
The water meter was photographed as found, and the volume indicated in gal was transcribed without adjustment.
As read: 175.4 gal
